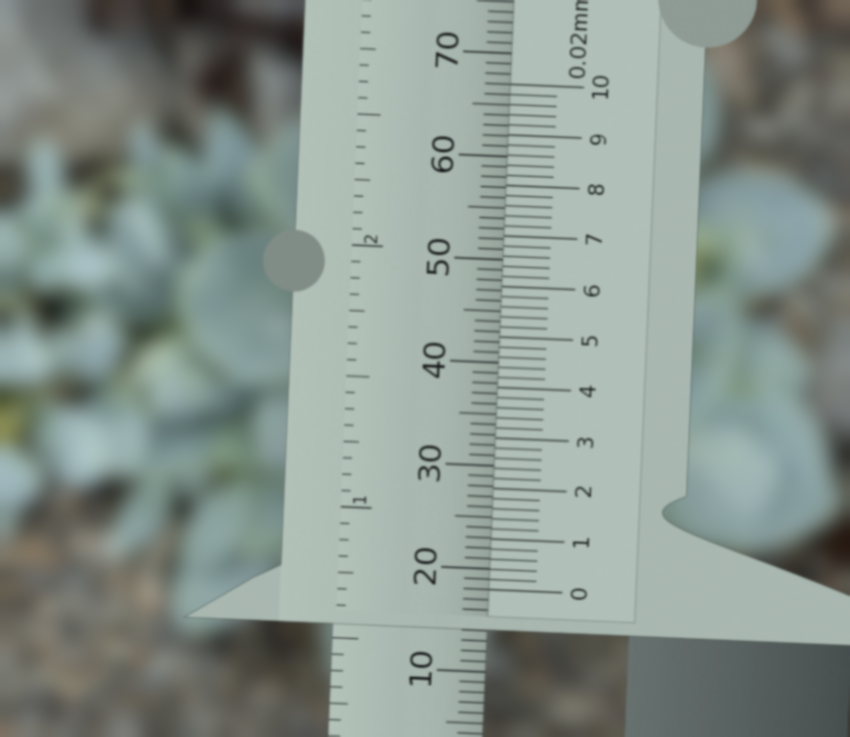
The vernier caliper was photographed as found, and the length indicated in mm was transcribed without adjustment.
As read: 18.0 mm
